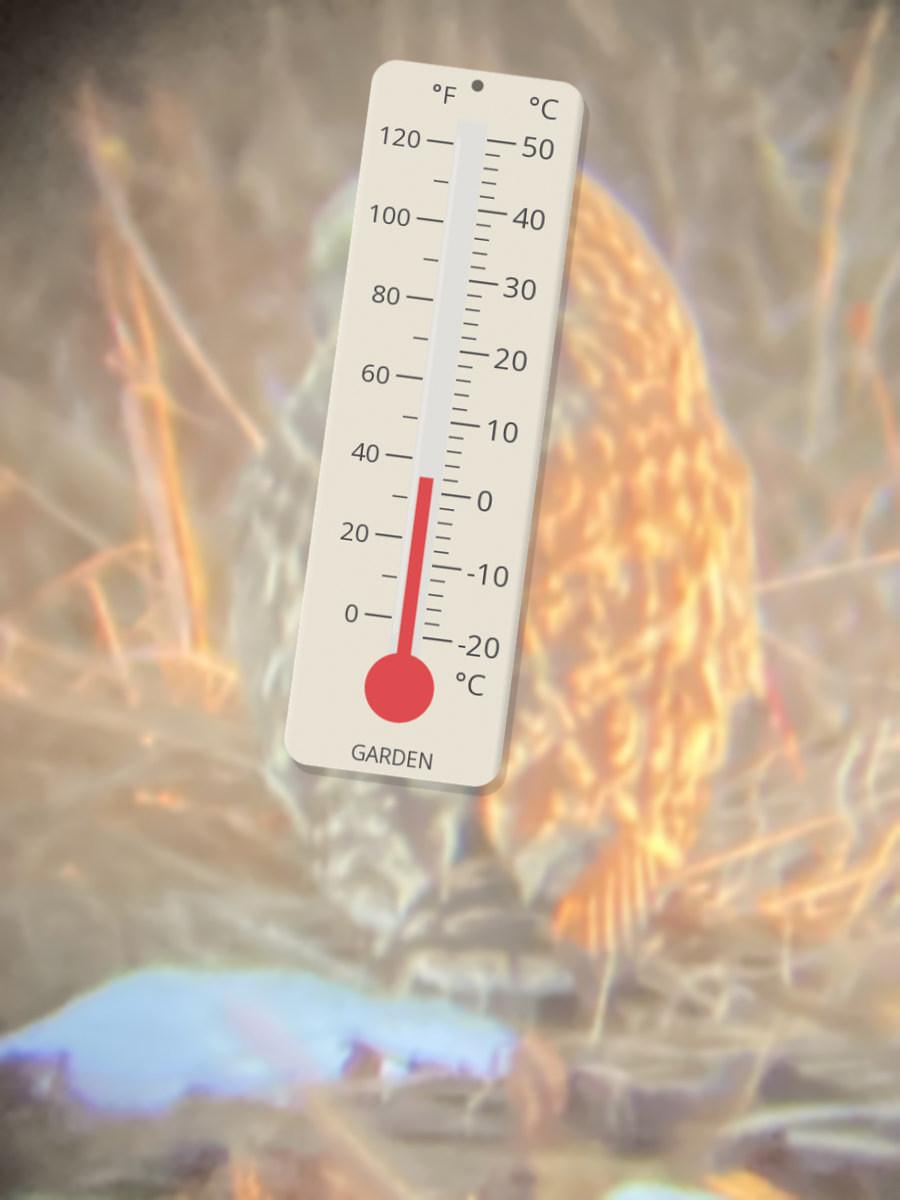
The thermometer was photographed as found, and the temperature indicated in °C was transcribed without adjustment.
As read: 2 °C
